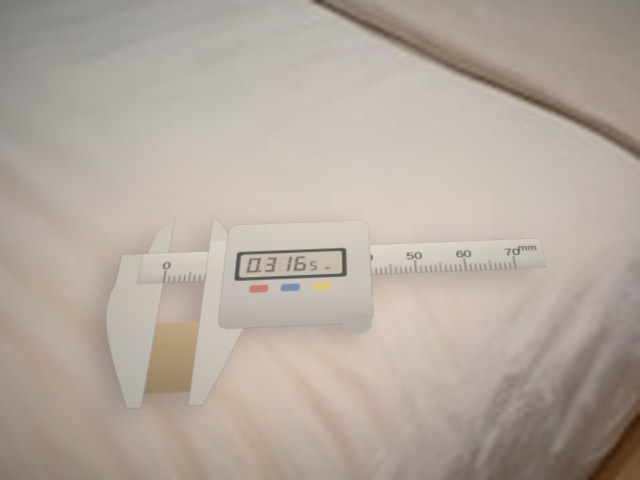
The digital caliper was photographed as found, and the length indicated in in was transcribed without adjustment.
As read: 0.3165 in
